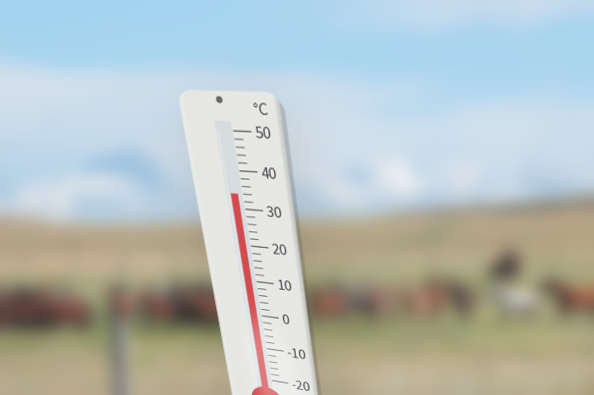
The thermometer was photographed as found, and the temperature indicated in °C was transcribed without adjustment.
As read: 34 °C
